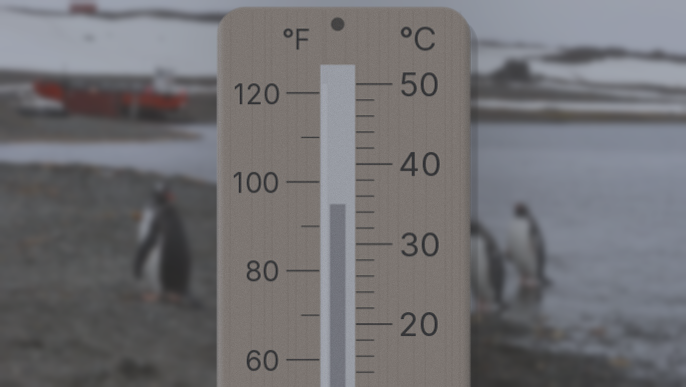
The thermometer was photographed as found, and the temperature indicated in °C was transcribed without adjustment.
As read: 35 °C
